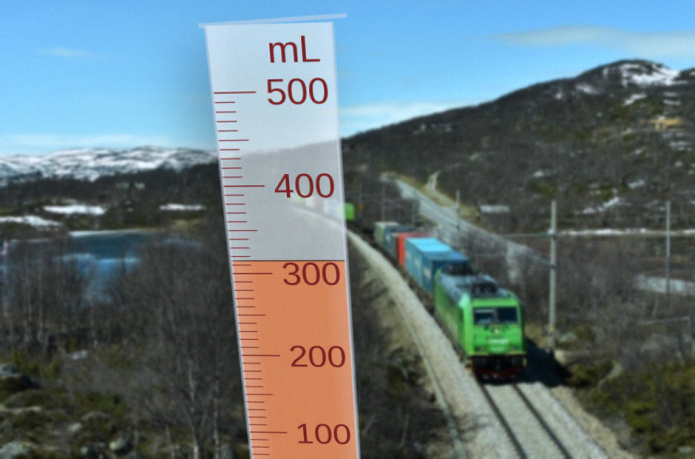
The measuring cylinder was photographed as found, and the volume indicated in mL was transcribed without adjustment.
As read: 315 mL
